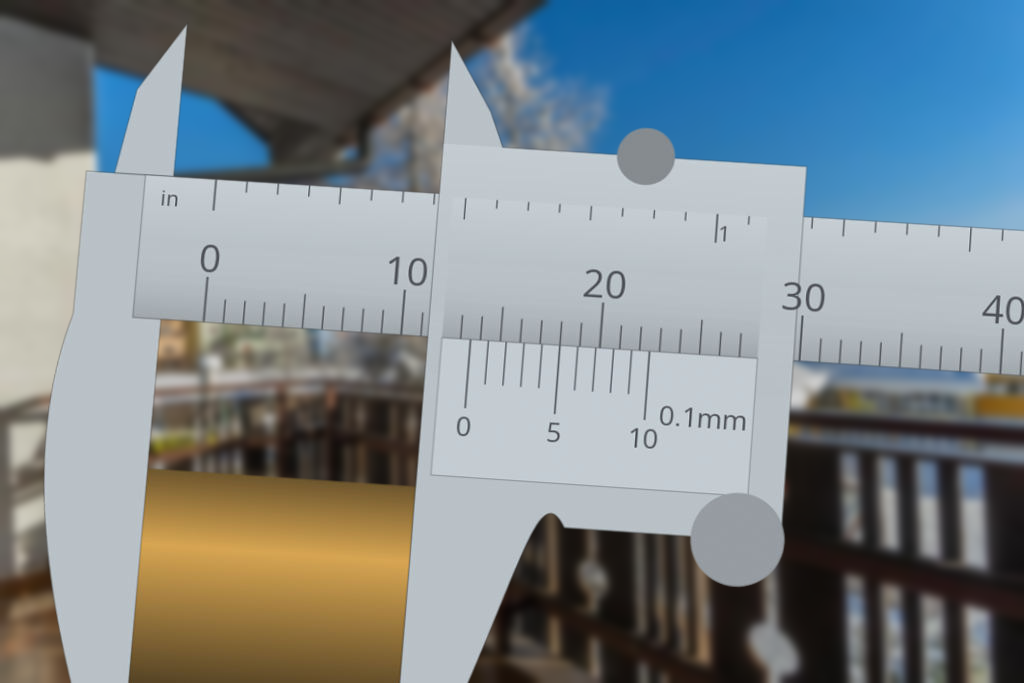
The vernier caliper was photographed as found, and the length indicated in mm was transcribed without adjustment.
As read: 13.5 mm
